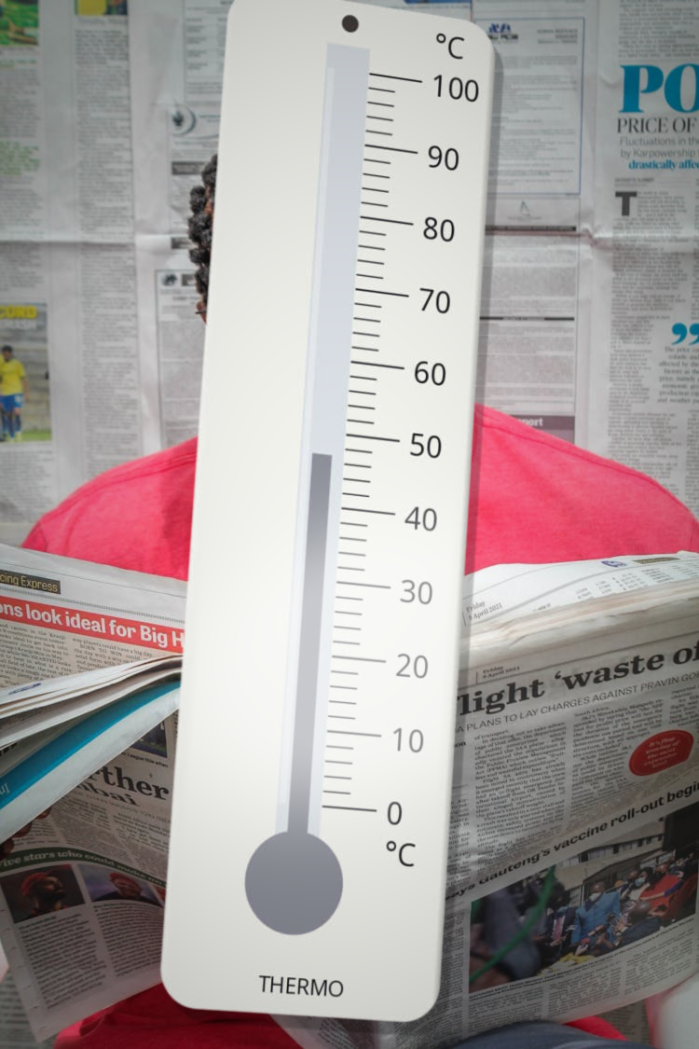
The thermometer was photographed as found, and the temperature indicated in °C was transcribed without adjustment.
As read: 47 °C
